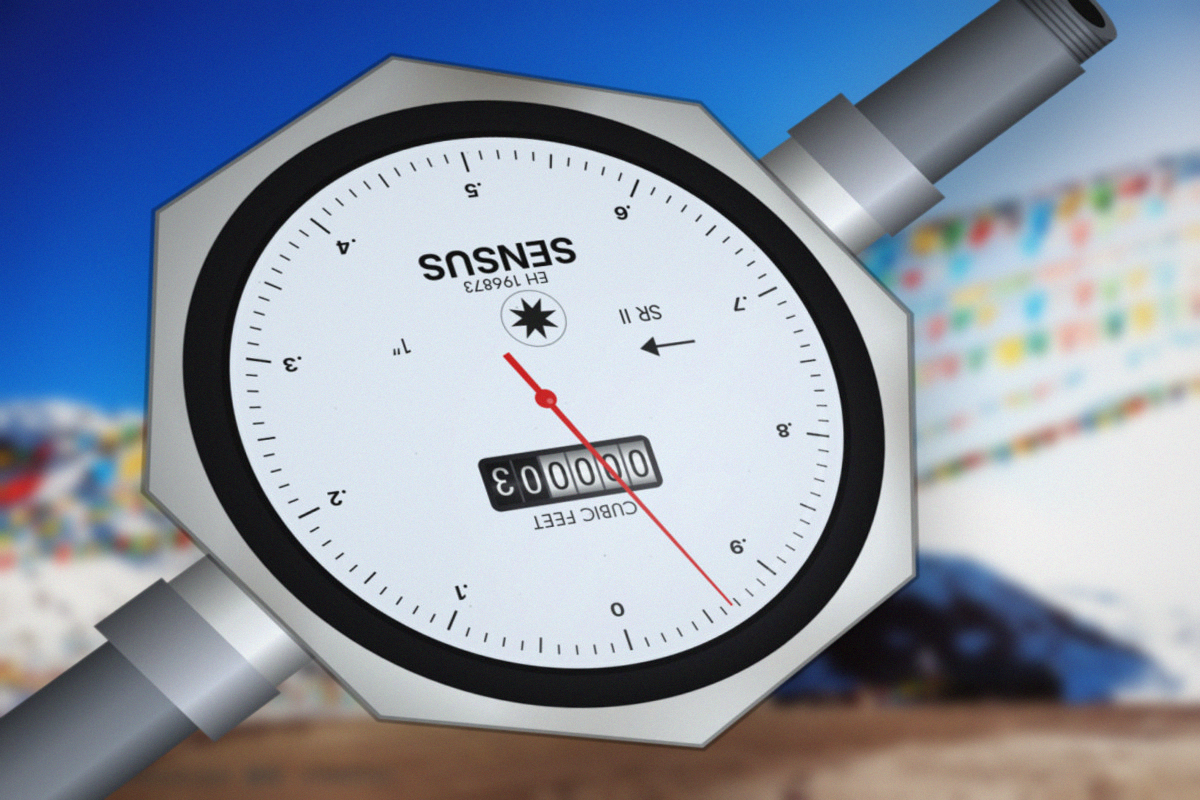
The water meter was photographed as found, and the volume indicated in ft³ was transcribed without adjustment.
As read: 2.93 ft³
